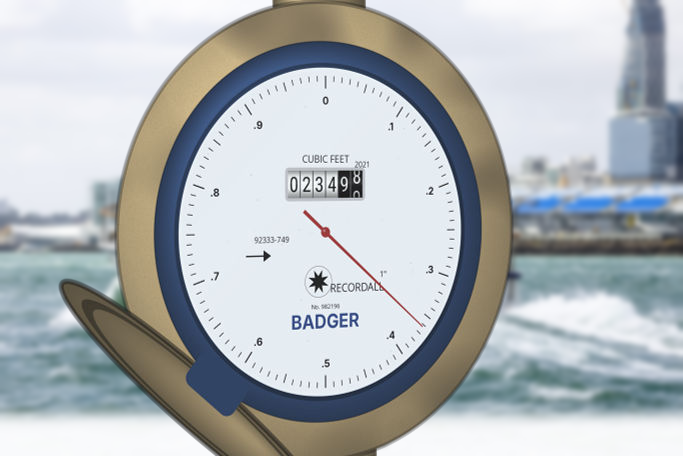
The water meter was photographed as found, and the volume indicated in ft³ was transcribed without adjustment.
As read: 23498.36 ft³
